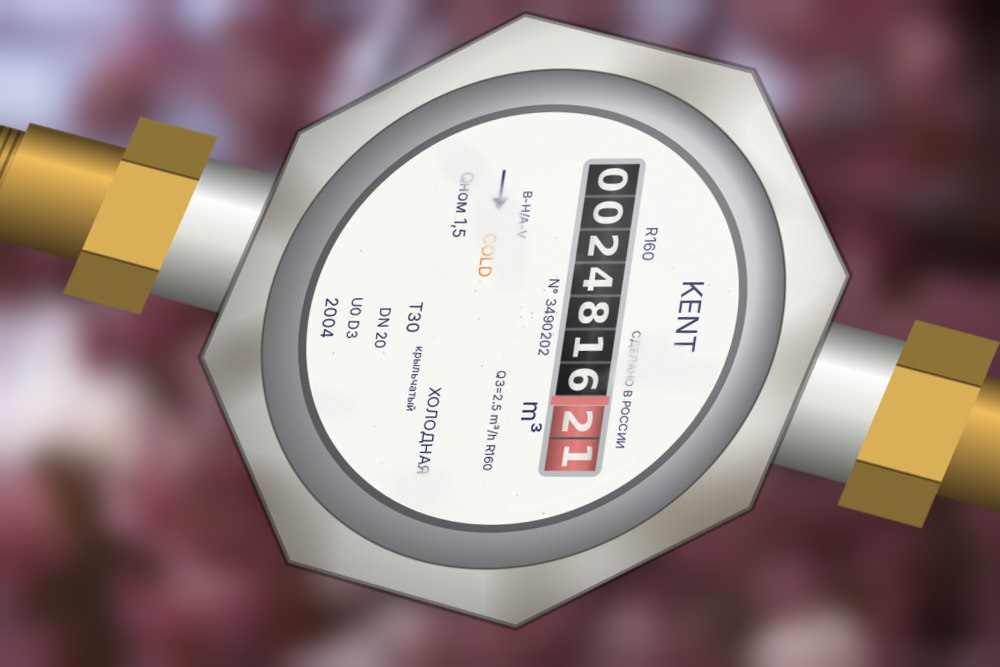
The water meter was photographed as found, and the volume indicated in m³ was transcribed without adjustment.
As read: 24816.21 m³
